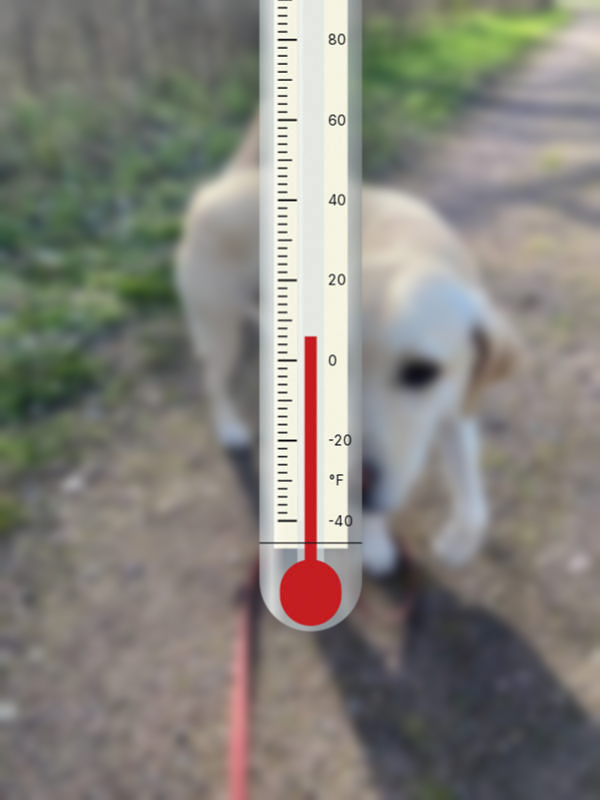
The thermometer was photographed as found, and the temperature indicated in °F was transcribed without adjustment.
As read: 6 °F
